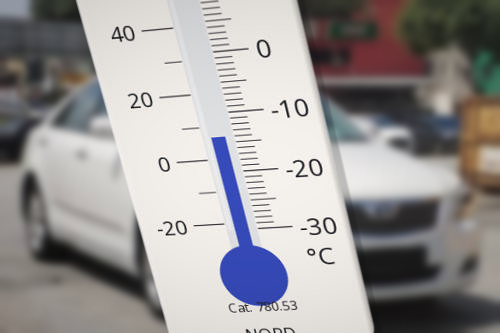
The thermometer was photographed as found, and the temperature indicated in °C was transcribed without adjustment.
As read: -14 °C
